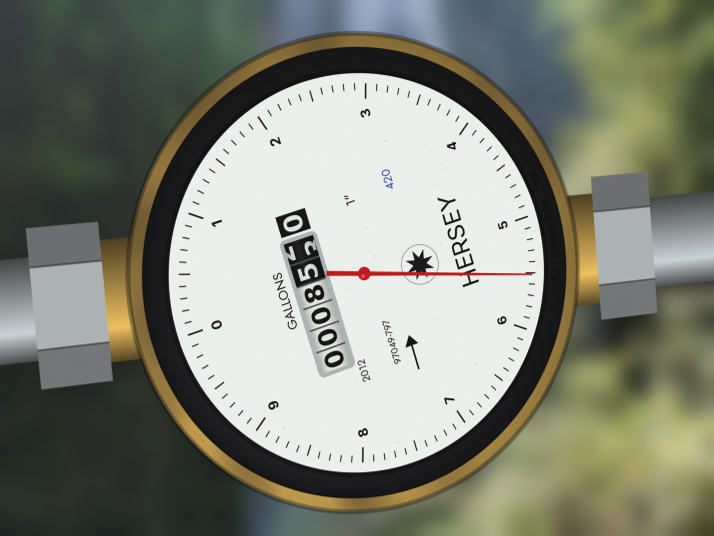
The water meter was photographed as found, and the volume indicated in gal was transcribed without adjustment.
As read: 8525.5 gal
